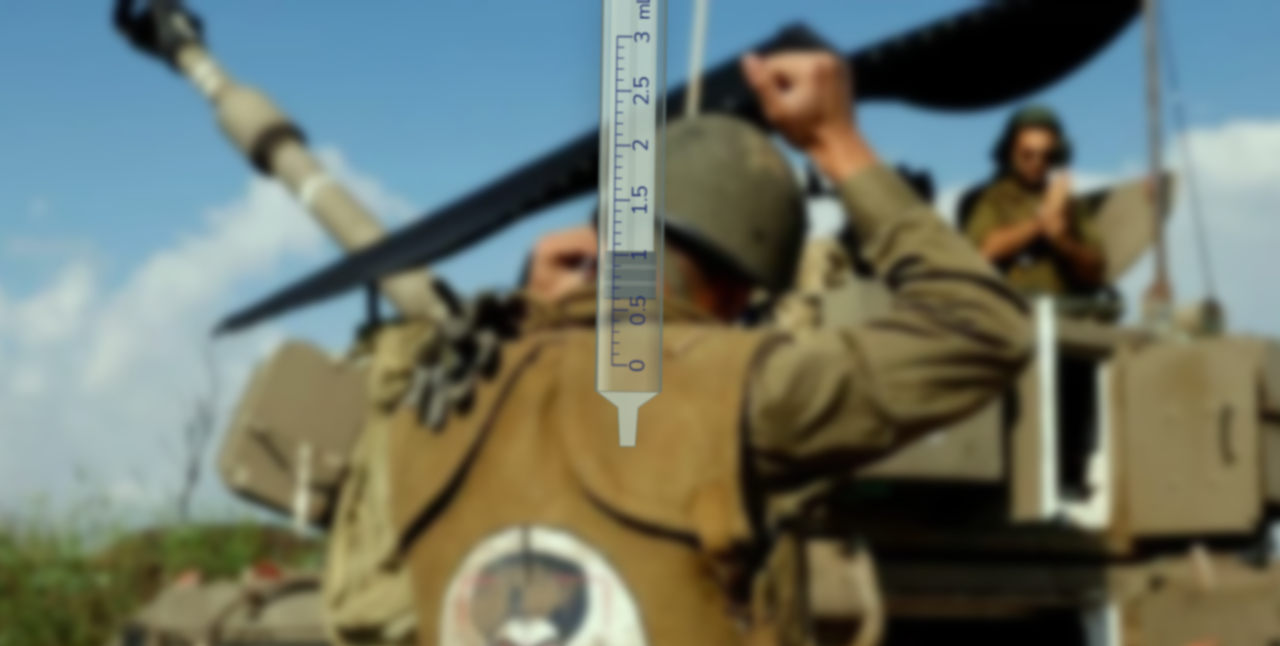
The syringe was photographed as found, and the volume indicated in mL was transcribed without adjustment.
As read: 0.6 mL
